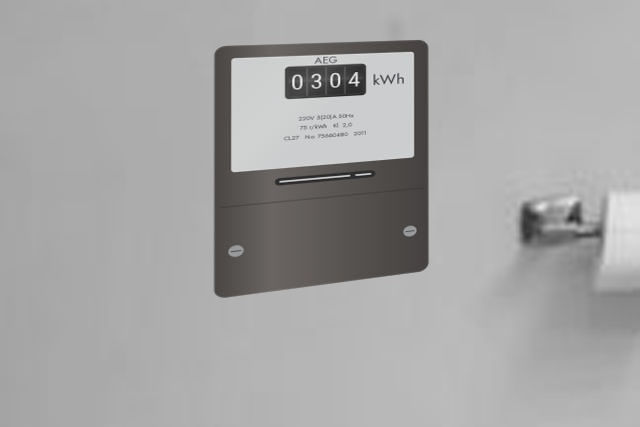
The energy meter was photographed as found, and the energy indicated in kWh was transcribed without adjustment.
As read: 304 kWh
